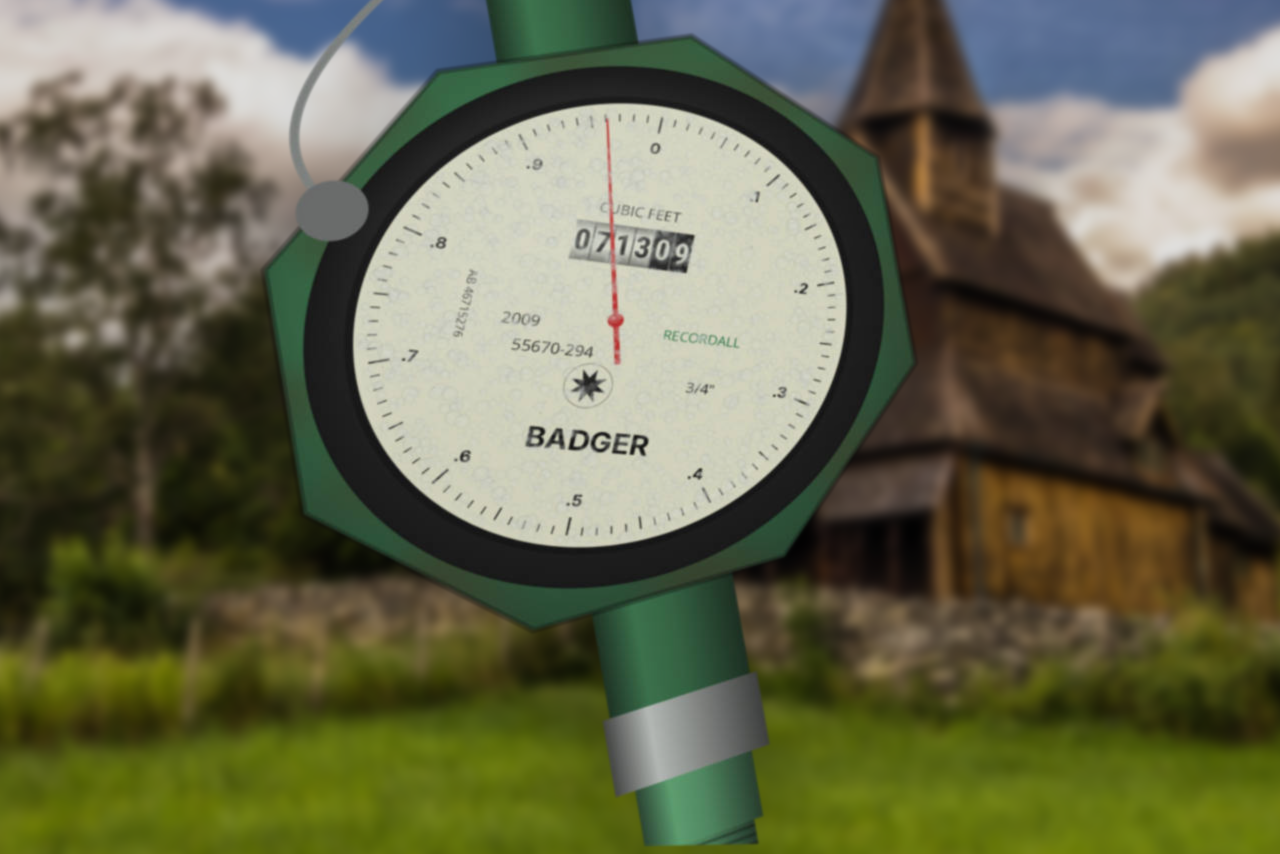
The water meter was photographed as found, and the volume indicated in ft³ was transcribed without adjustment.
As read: 71308.96 ft³
